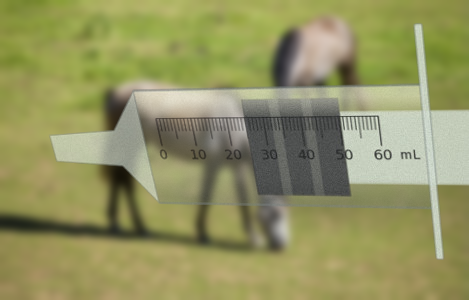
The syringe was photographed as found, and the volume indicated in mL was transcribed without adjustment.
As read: 25 mL
